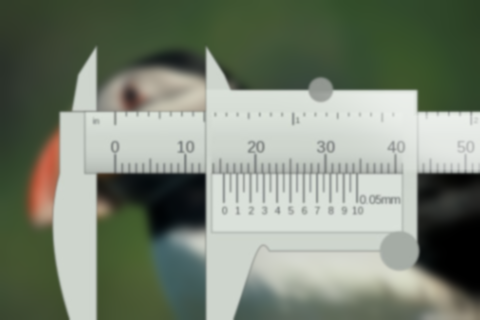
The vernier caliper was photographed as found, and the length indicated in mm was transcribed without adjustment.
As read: 15.5 mm
